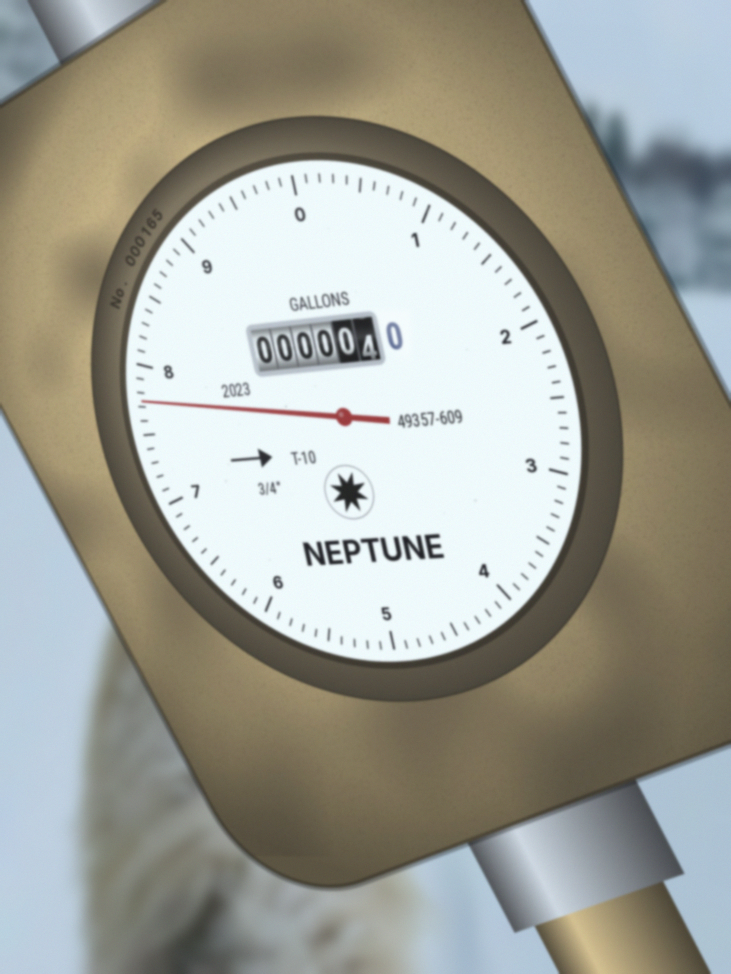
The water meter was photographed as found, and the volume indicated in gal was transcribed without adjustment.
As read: 37.7 gal
